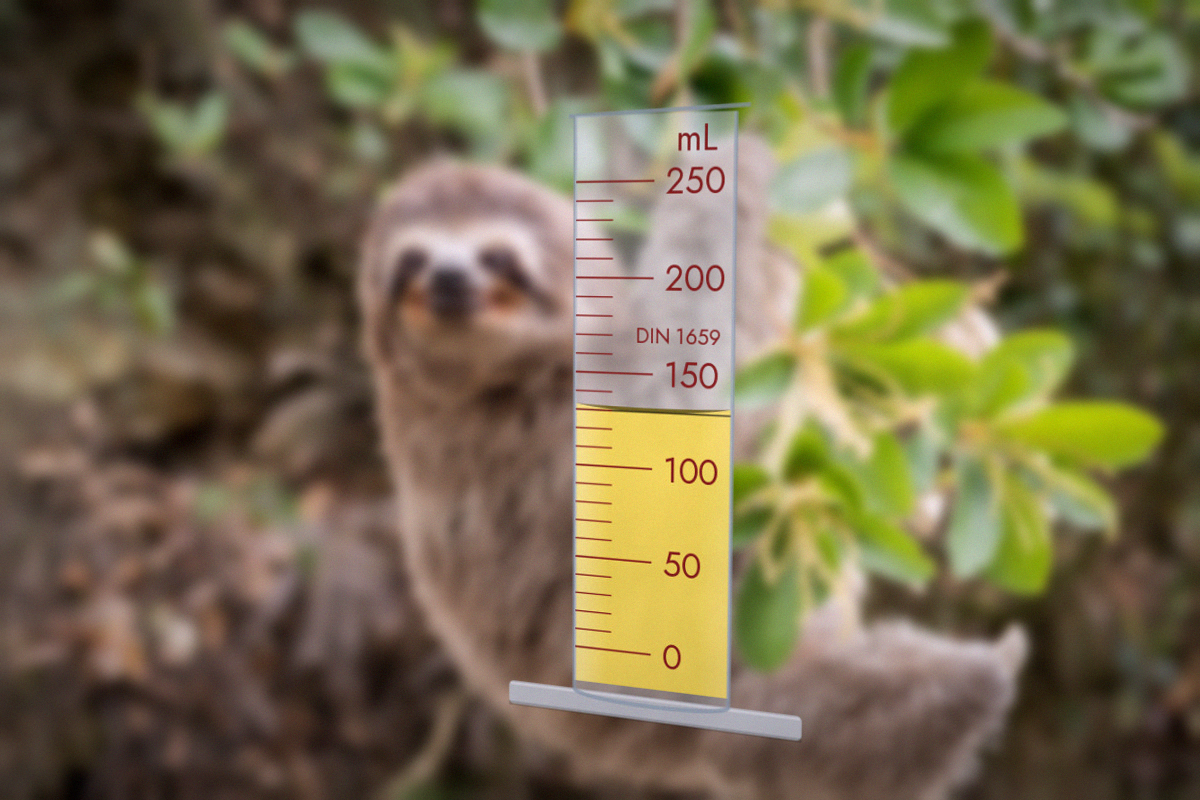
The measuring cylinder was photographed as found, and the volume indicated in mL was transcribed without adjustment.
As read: 130 mL
